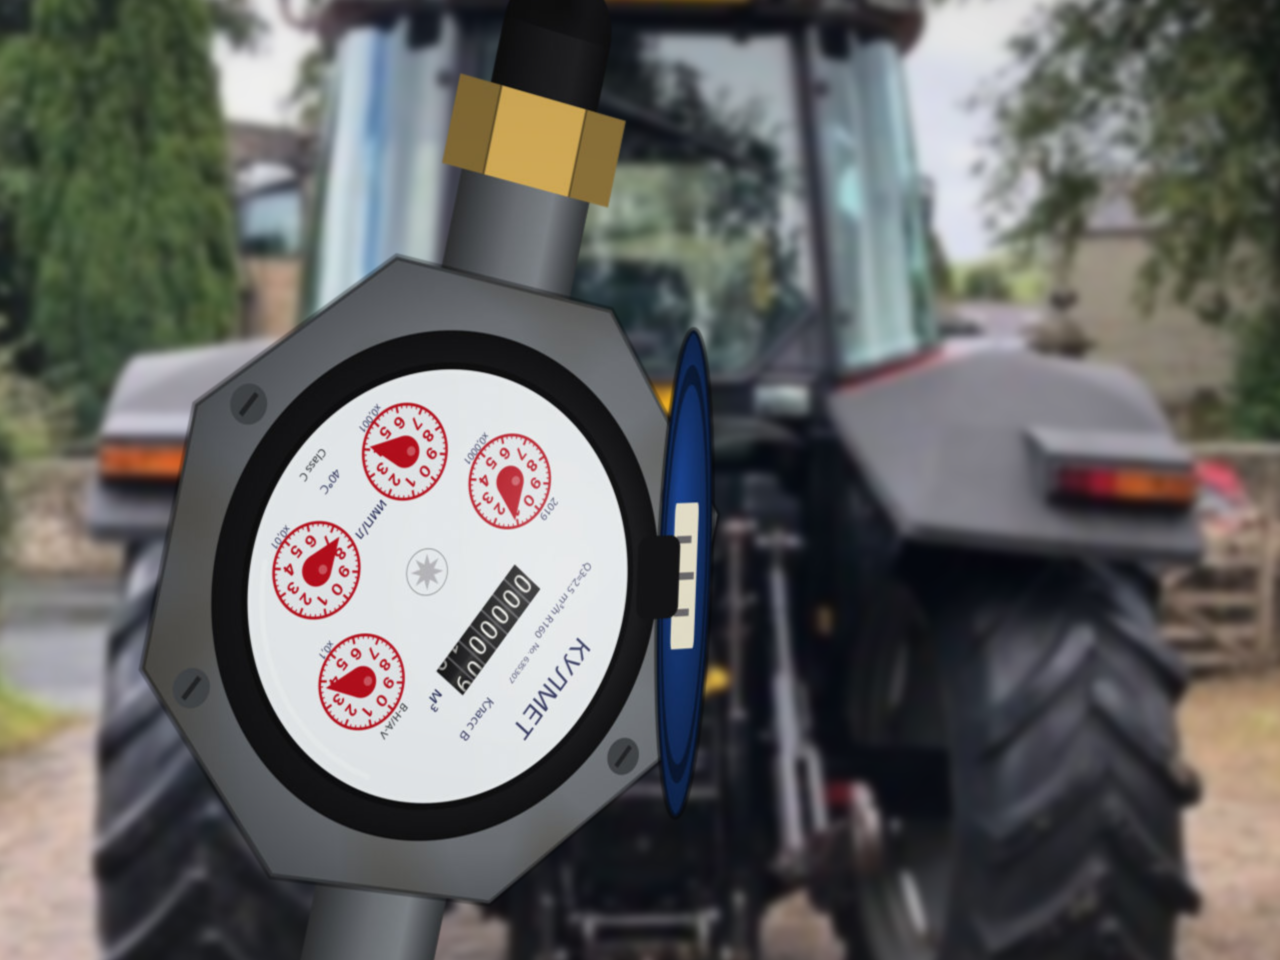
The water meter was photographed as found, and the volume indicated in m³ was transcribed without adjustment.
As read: 9.3741 m³
